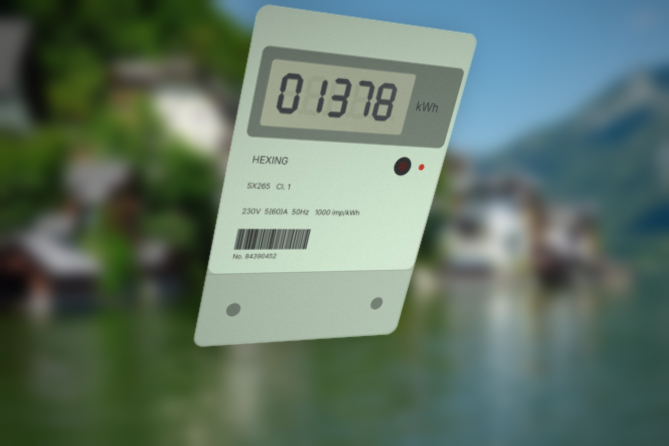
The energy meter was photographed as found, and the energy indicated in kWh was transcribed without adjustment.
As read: 1378 kWh
